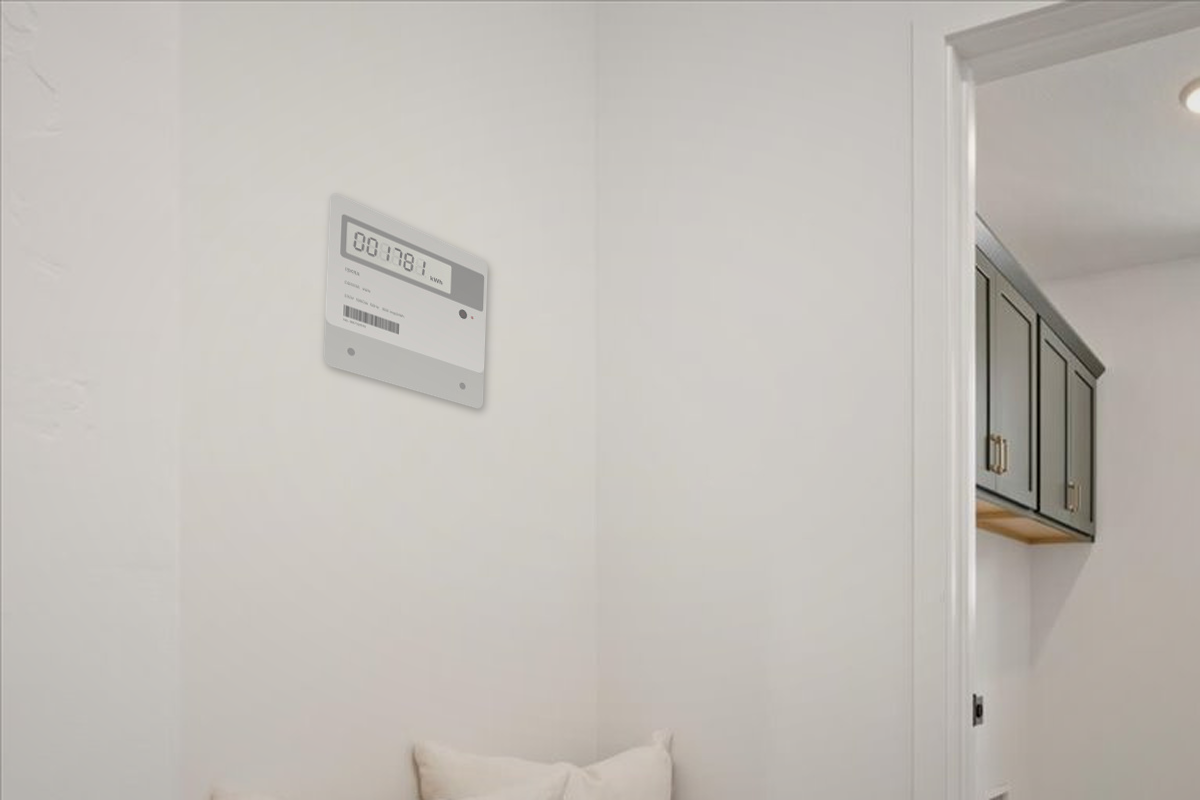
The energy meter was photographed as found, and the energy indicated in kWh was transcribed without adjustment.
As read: 1781 kWh
